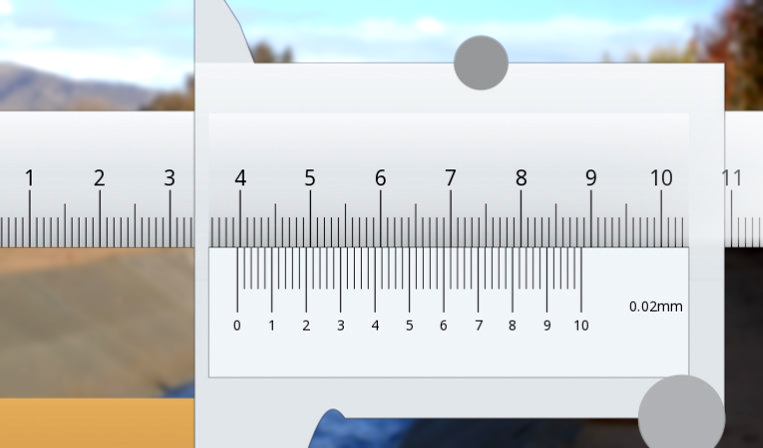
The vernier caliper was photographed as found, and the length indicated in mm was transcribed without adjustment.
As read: 39.6 mm
